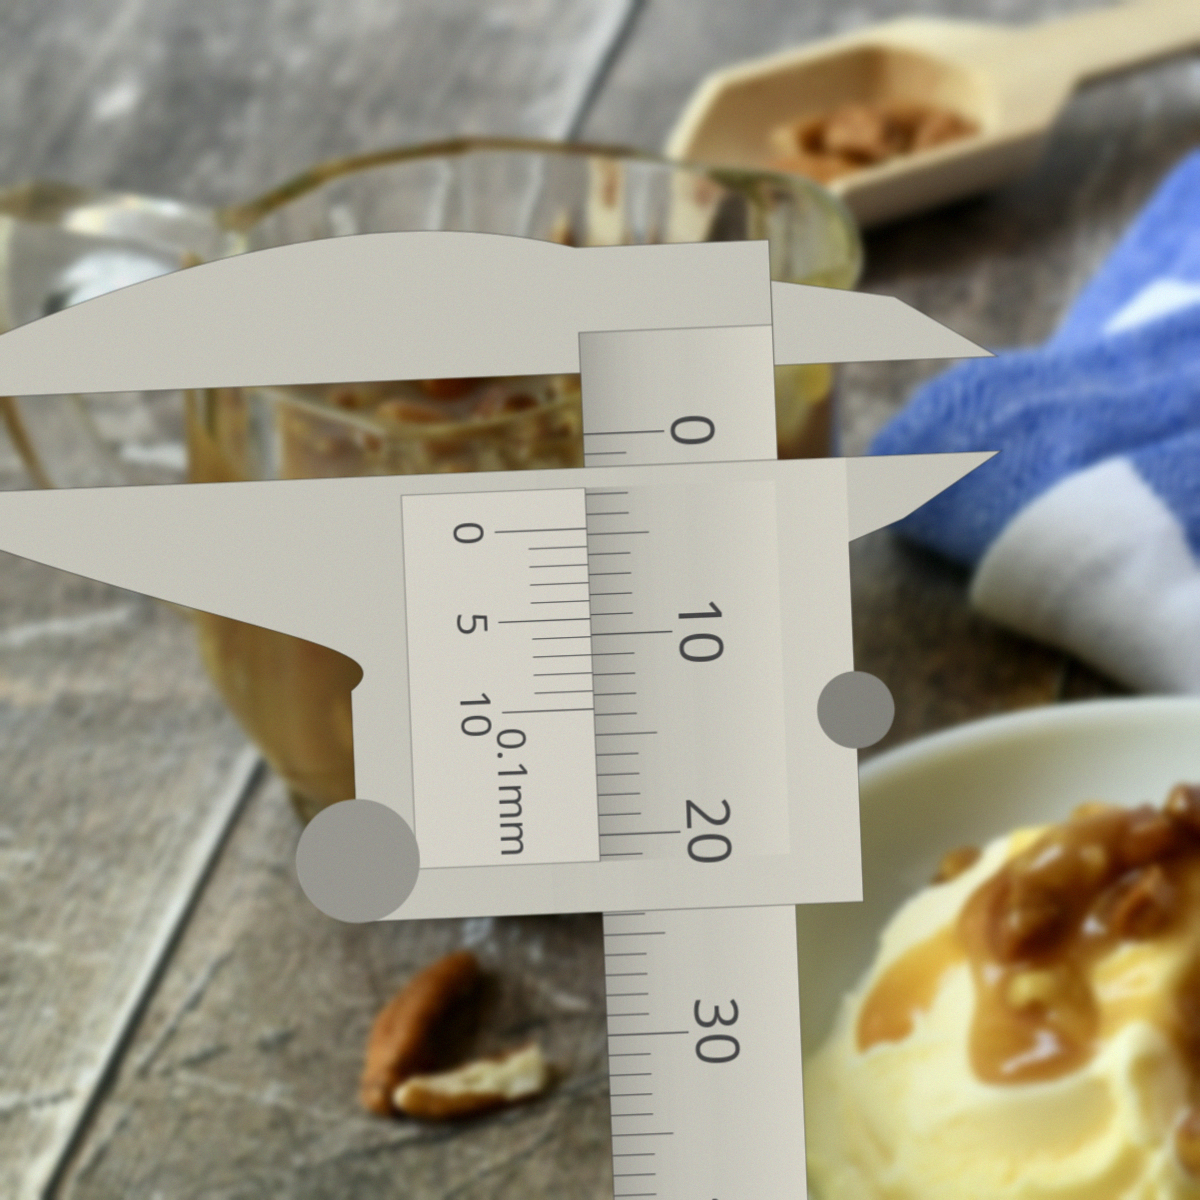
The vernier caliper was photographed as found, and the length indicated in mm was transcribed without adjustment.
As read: 4.7 mm
